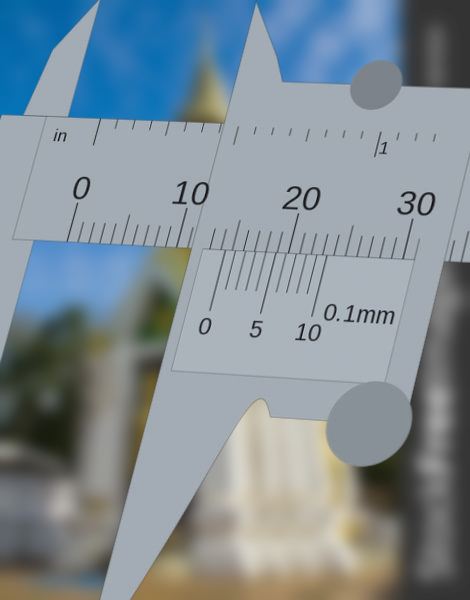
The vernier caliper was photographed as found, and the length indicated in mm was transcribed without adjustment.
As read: 14.4 mm
